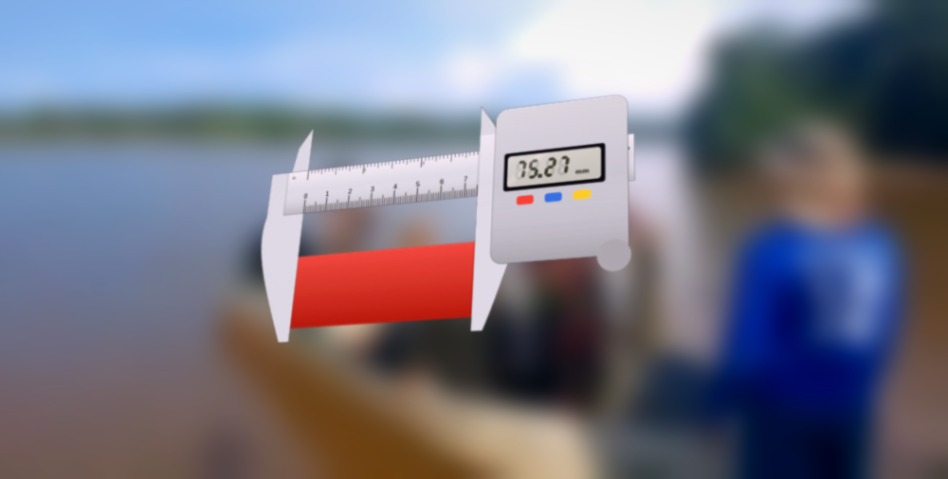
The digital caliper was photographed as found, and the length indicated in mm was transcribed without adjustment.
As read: 75.27 mm
